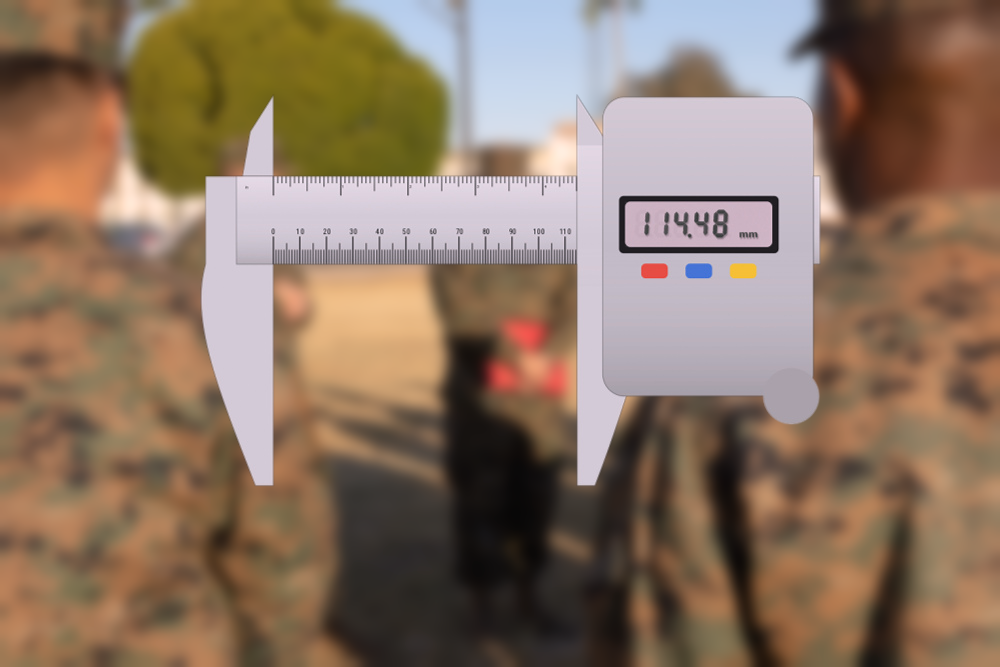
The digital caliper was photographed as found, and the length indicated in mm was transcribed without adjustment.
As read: 114.48 mm
